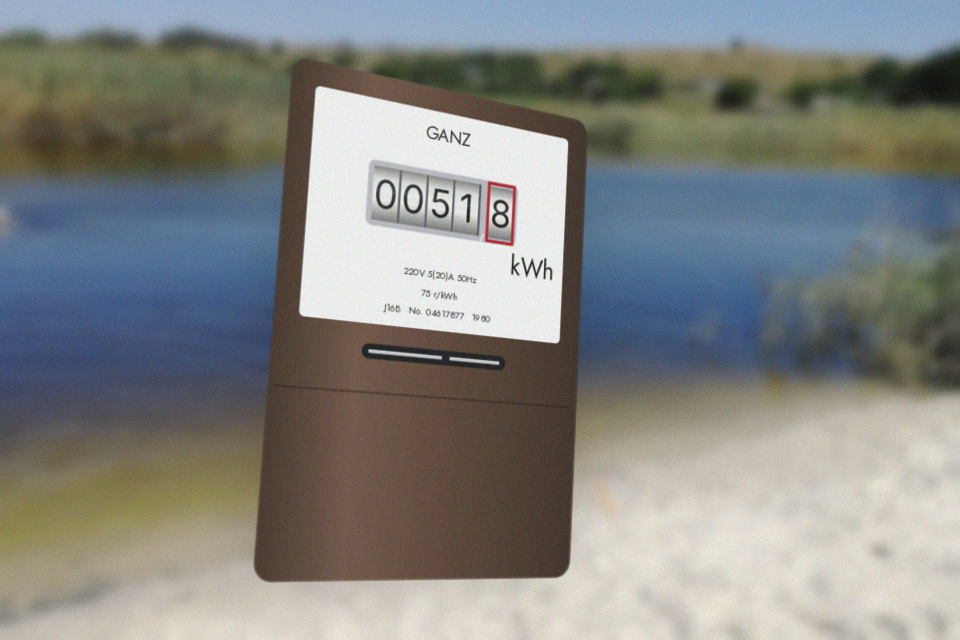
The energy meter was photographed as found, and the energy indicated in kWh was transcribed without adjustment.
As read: 51.8 kWh
